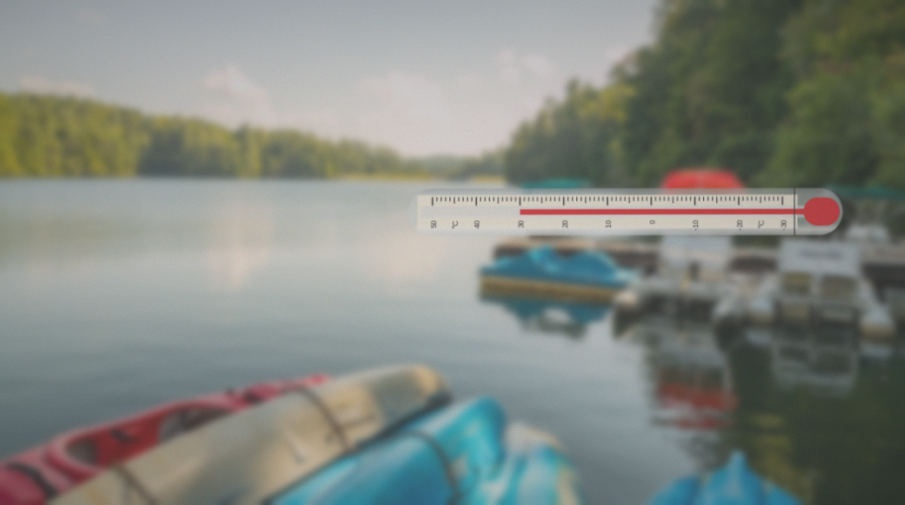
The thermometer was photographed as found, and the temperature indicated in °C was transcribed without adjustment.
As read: 30 °C
